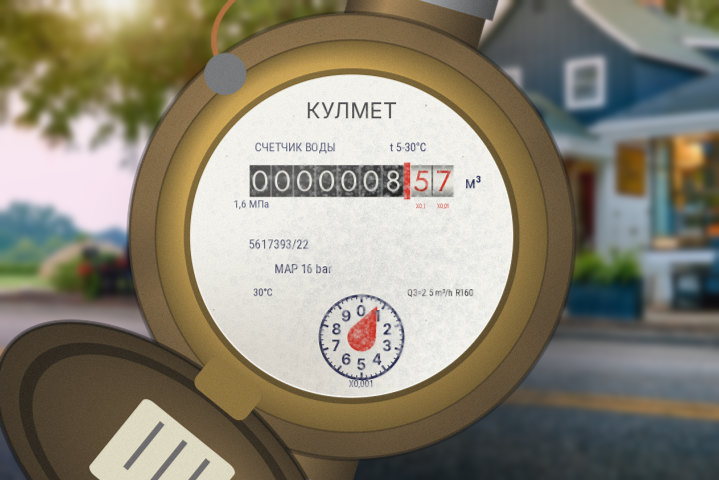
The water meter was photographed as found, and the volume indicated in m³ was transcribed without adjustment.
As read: 8.570 m³
